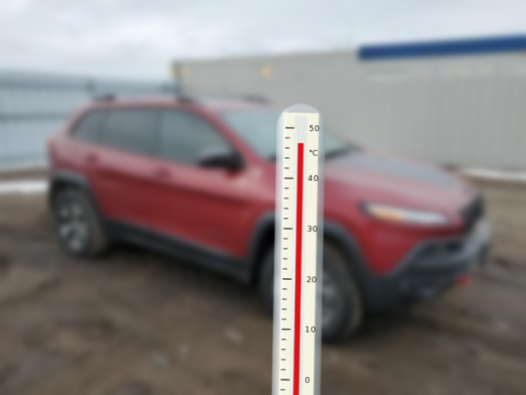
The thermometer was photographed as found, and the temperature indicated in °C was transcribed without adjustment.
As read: 47 °C
